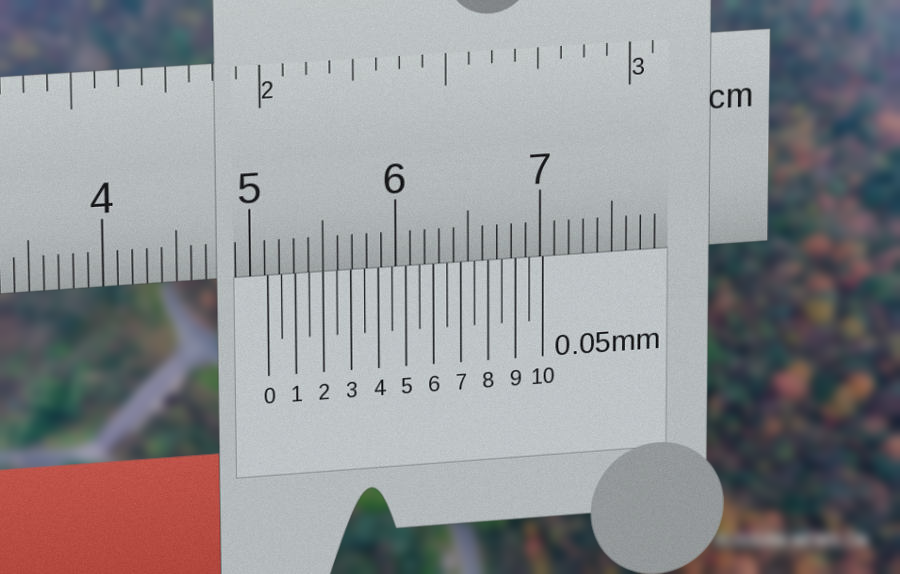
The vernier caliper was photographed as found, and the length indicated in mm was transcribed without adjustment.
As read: 51.2 mm
